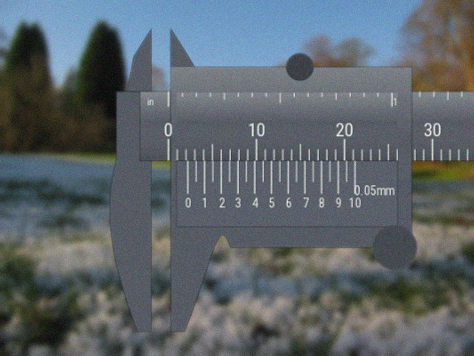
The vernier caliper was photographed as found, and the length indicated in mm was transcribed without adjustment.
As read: 2.2 mm
